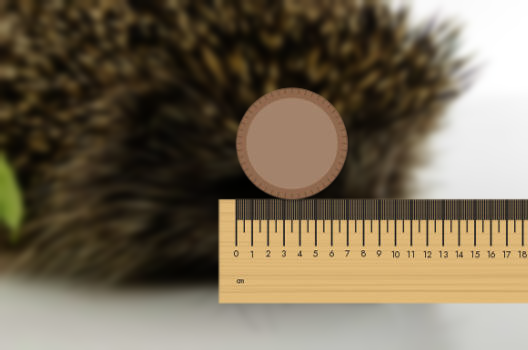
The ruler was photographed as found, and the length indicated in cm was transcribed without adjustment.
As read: 7 cm
